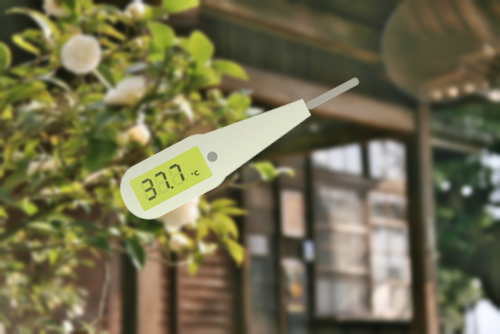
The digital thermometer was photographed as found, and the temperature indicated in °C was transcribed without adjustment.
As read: 37.7 °C
